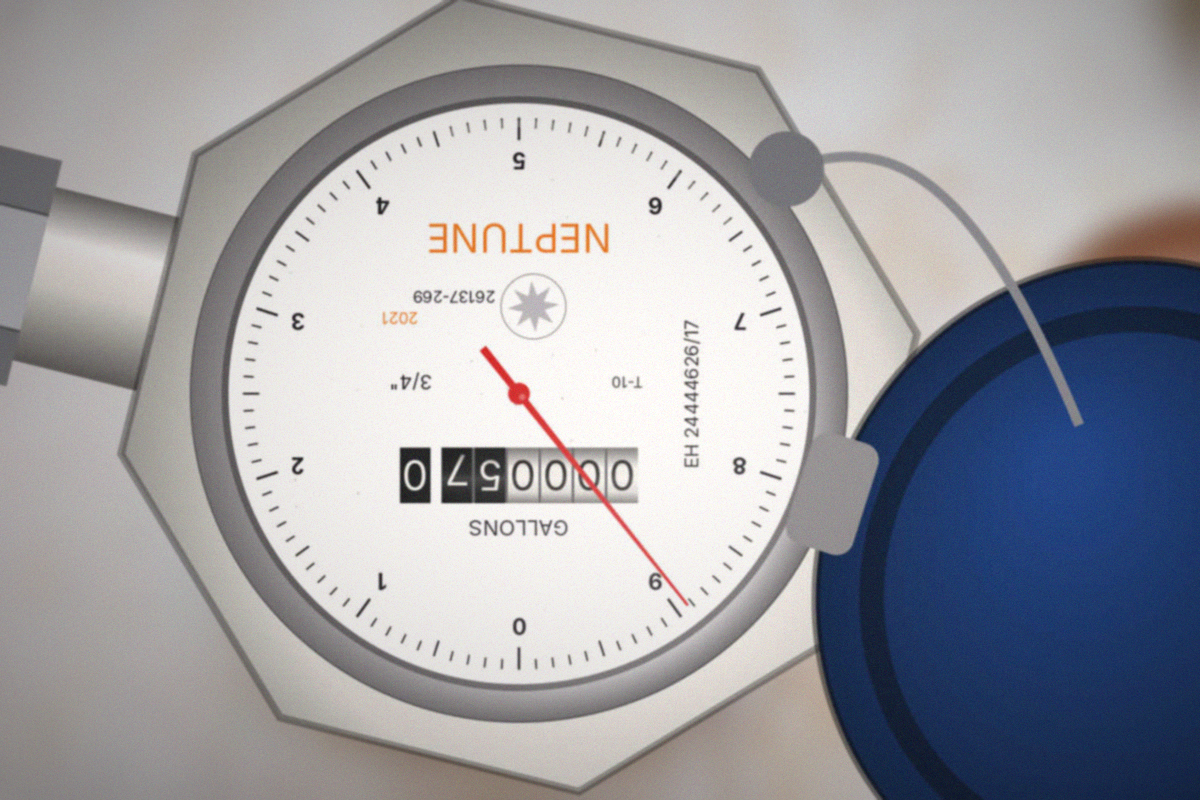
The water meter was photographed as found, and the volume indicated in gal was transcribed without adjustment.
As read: 568.9 gal
